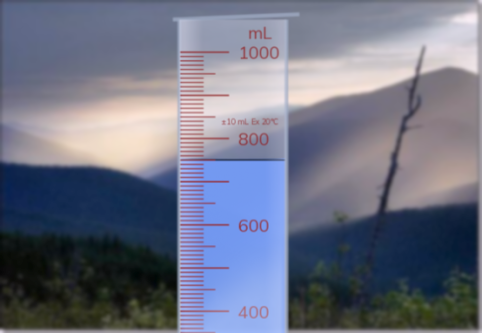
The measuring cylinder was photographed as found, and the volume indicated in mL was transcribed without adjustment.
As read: 750 mL
